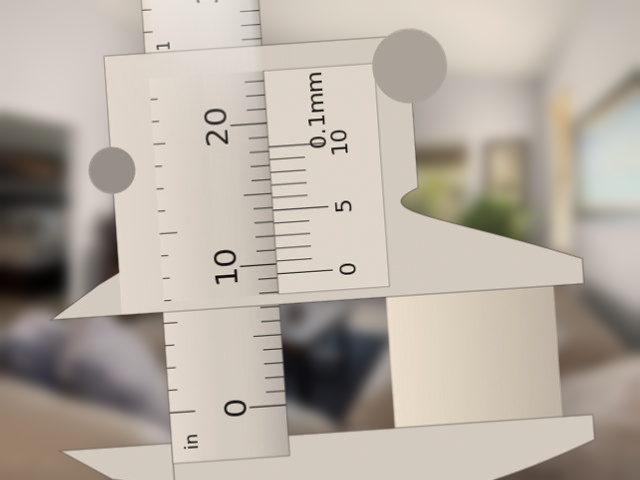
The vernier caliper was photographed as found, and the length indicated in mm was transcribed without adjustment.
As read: 9.3 mm
